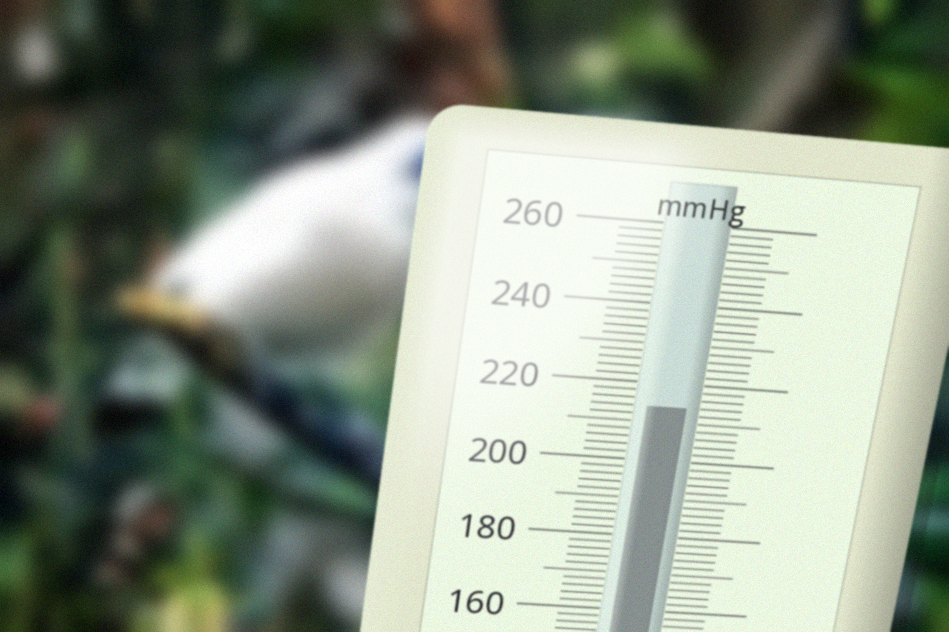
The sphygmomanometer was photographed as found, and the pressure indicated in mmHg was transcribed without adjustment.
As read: 214 mmHg
